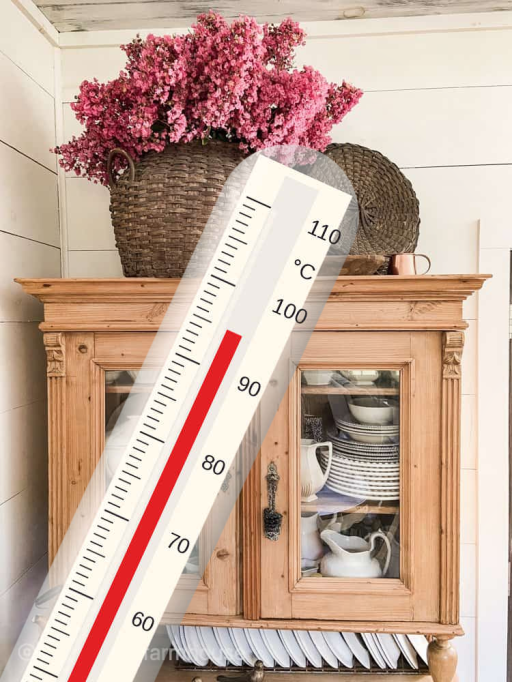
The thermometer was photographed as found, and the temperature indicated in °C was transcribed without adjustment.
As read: 95 °C
